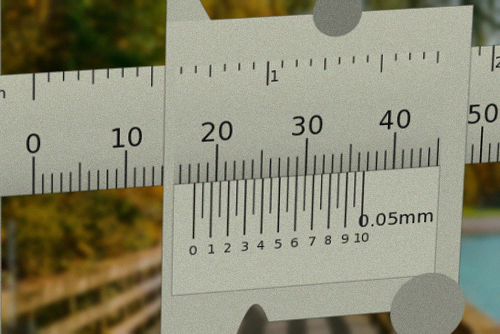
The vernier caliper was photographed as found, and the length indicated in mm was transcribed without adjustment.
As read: 17.6 mm
